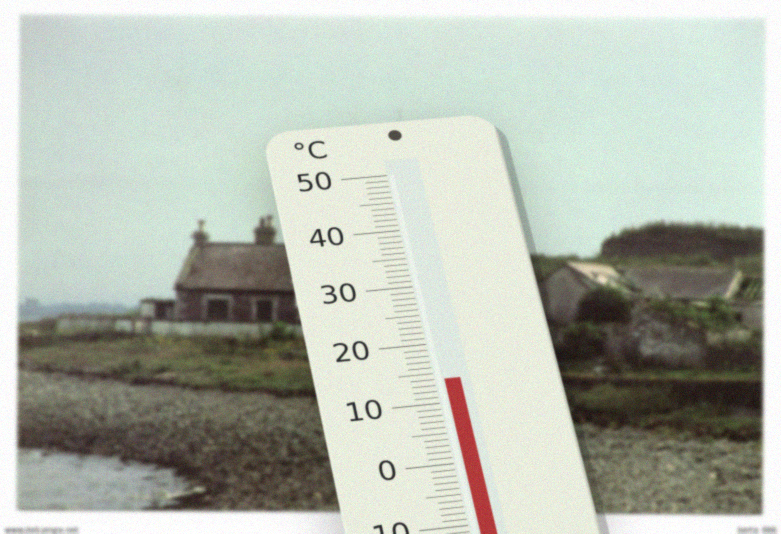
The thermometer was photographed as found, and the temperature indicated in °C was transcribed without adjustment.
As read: 14 °C
